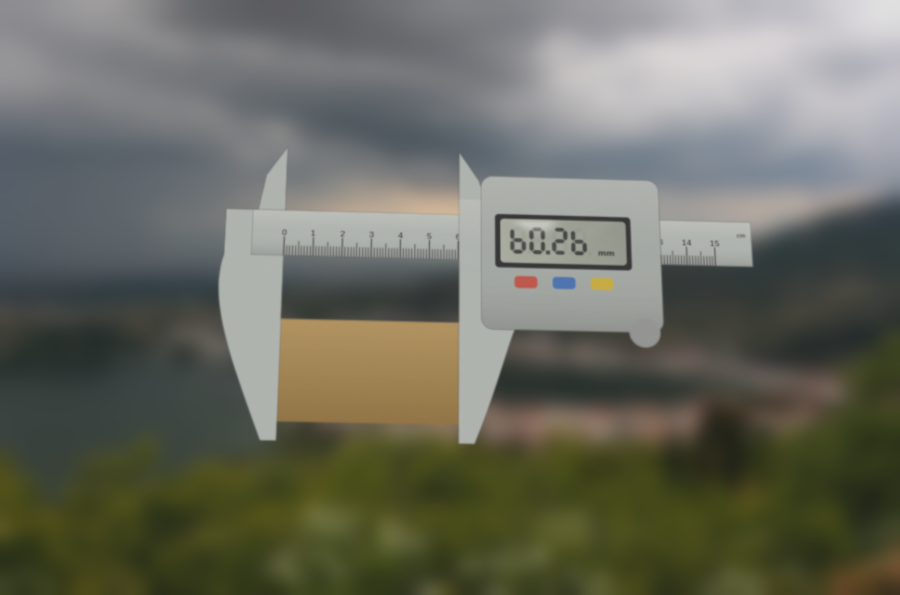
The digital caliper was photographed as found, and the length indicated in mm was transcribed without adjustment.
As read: 60.26 mm
